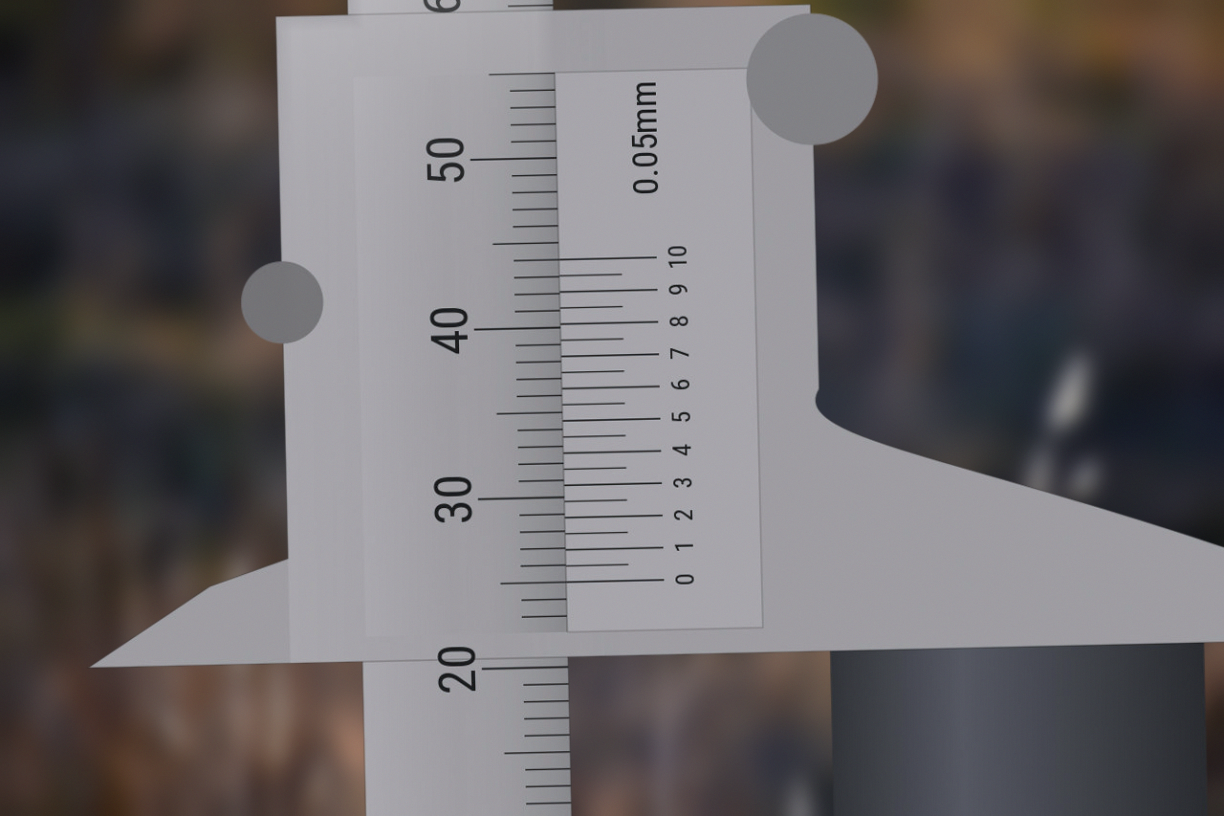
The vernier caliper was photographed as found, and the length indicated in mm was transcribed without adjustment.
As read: 25.0 mm
